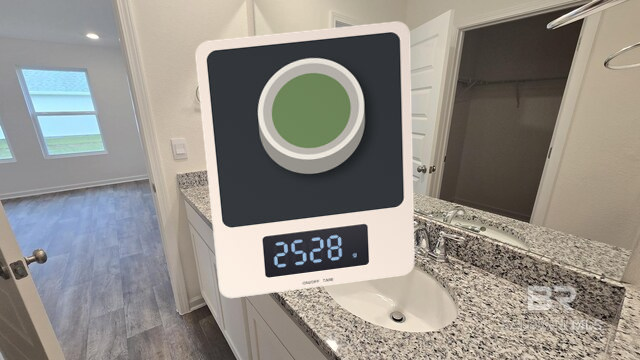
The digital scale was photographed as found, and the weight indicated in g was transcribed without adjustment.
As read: 2528 g
